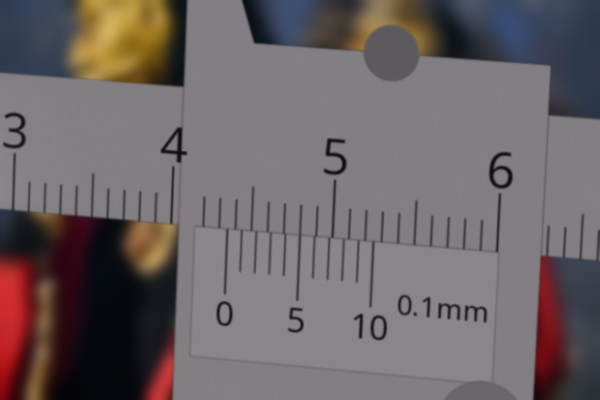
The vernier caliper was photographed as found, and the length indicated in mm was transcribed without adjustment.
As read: 43.5 mm
